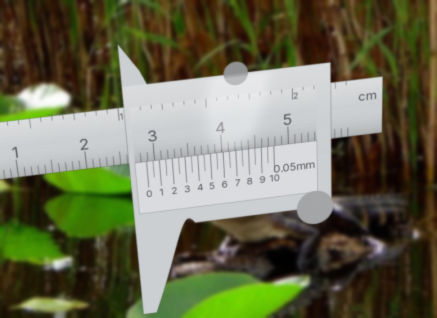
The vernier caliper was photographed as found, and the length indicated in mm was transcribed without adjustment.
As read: 28.8 mm
